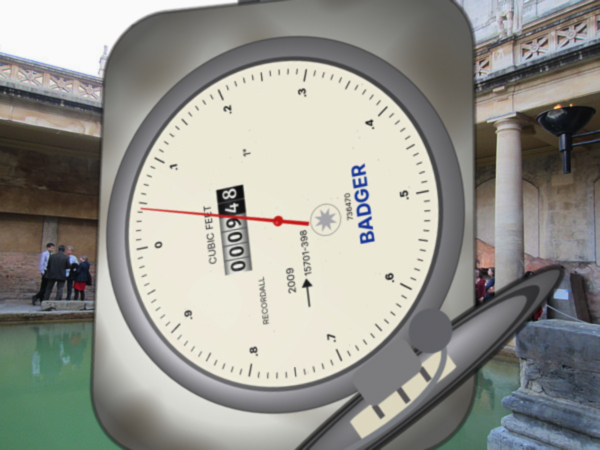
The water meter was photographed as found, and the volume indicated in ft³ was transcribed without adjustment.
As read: 948.04 ft³
